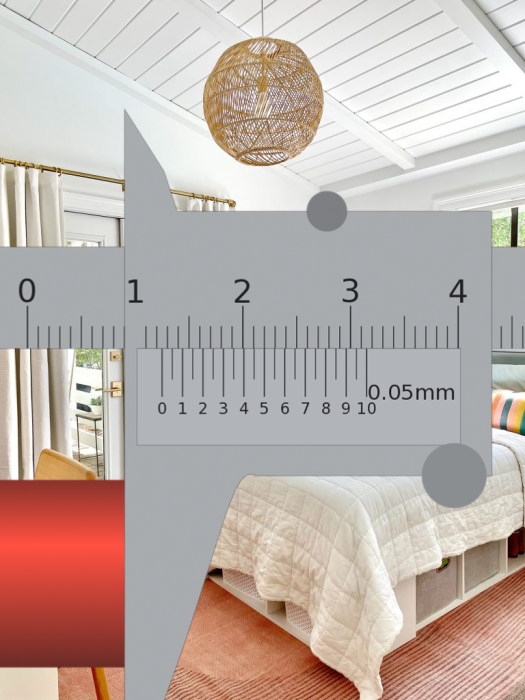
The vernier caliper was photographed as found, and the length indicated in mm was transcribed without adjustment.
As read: 12.5 mm
